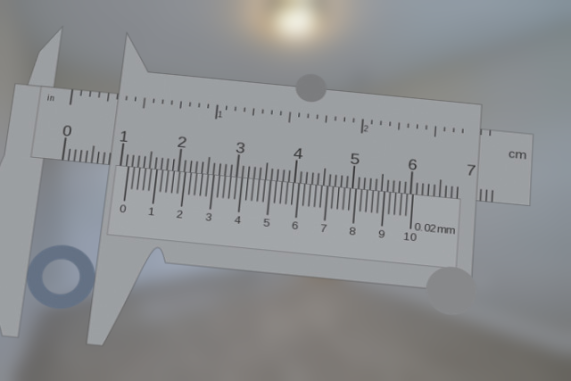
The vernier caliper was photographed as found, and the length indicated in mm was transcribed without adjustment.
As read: 11.4 mm
